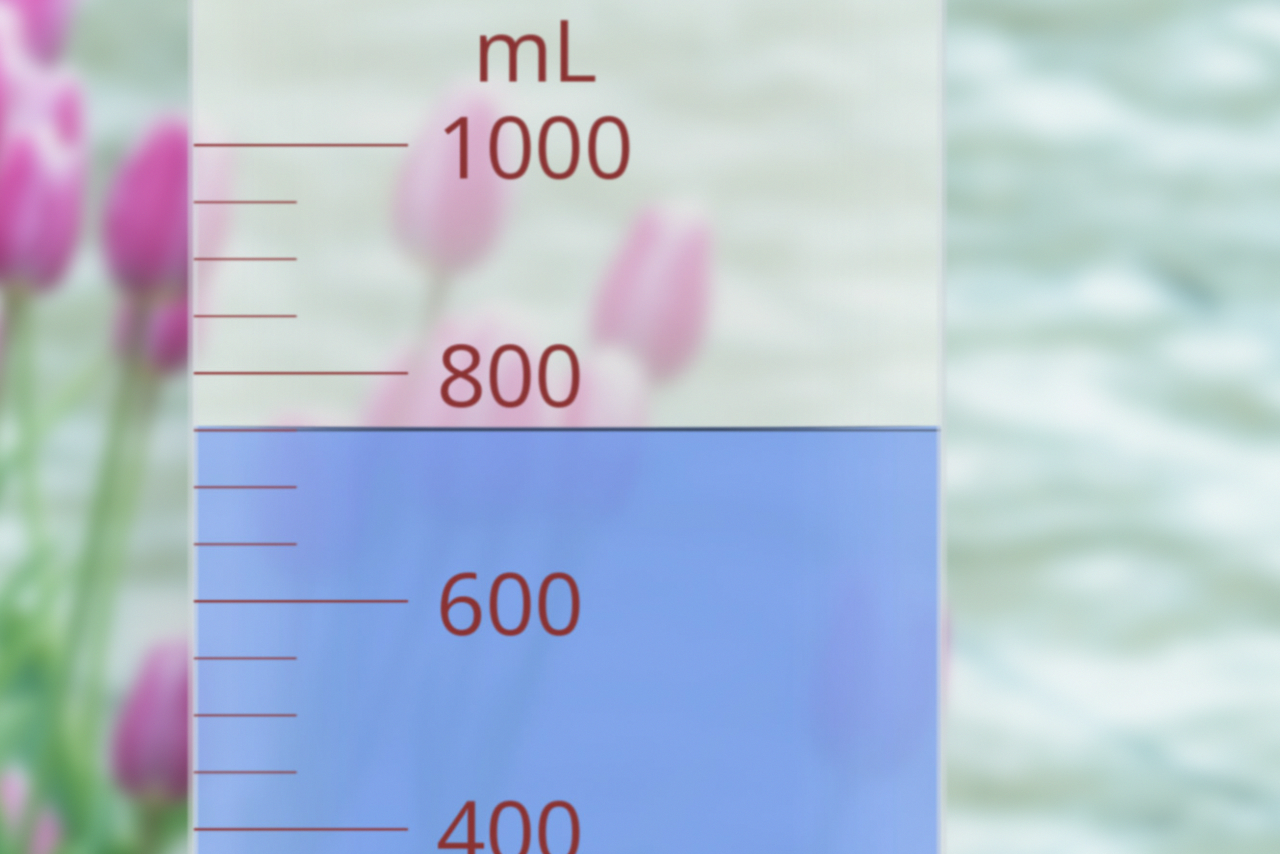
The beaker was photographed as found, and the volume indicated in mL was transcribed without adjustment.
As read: 750 mL
